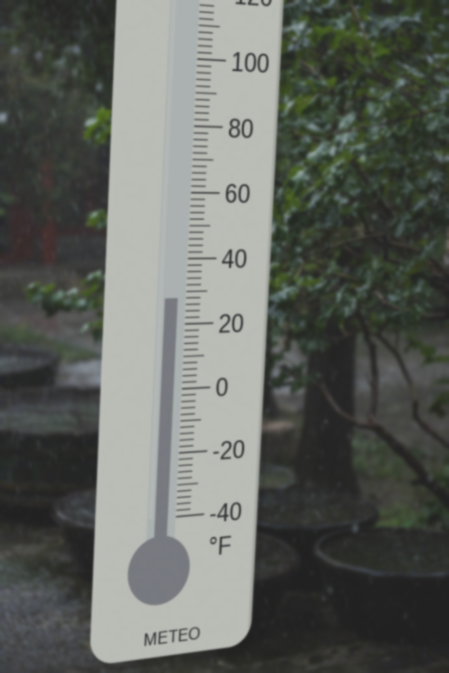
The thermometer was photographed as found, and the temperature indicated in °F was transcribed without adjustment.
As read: 28 °F
